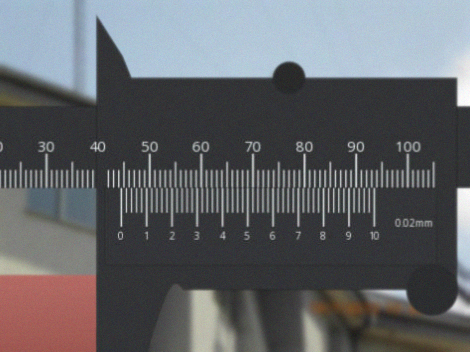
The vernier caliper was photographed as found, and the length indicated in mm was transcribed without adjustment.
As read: 44.5 mm
